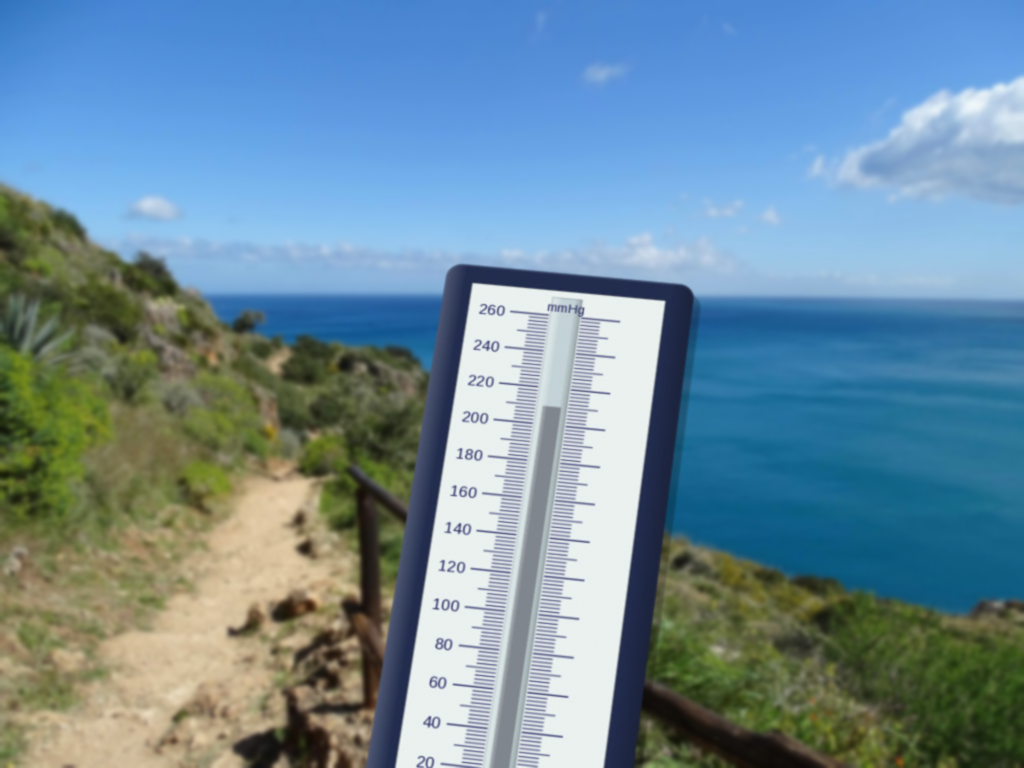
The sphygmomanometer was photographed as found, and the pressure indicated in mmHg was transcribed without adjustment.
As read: 210 mmHg
